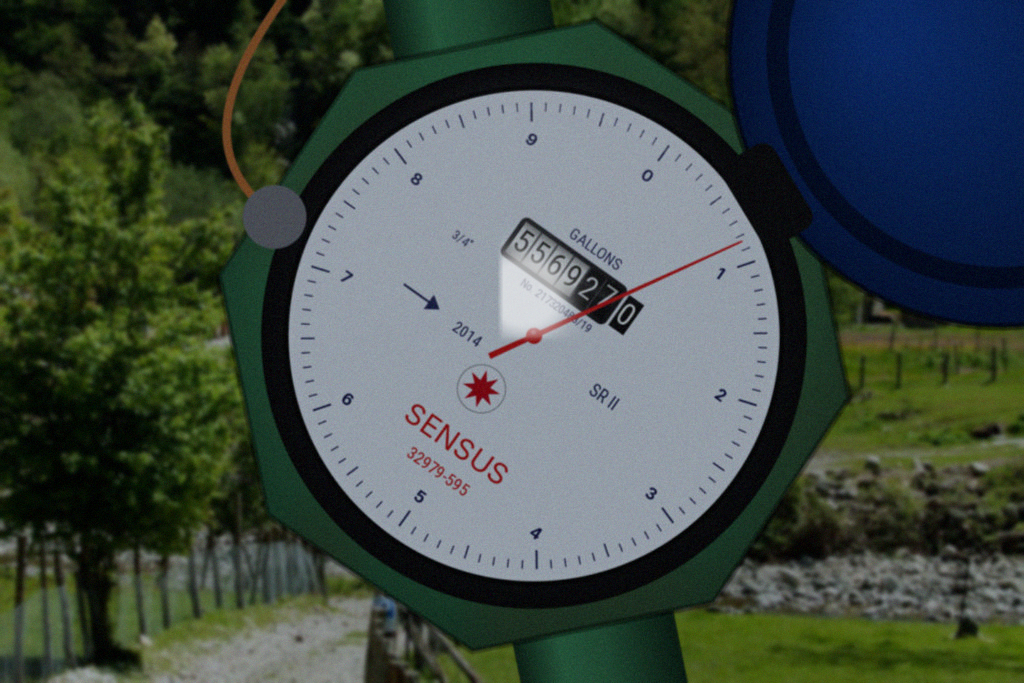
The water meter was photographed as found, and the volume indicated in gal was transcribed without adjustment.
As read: 5569270.8 gal
